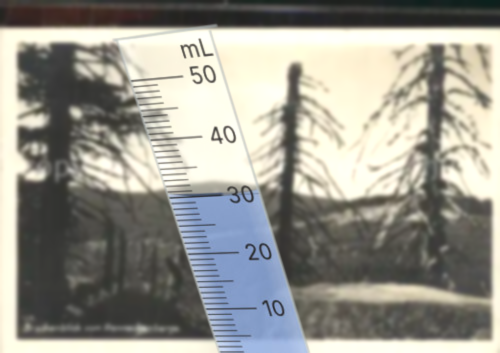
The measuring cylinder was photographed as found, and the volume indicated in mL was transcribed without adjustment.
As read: 30 mL
